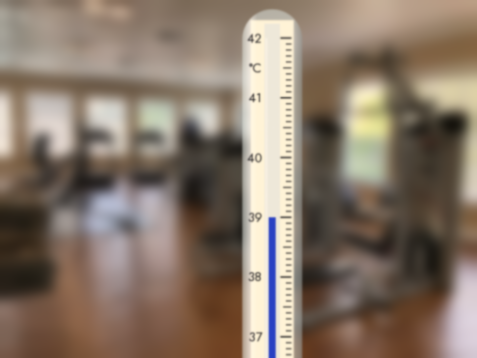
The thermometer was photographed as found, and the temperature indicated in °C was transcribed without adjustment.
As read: 39 °C
